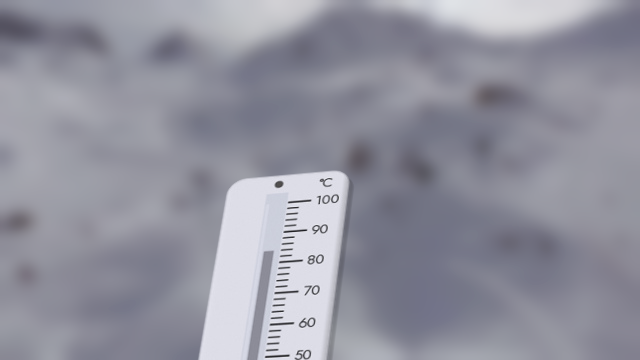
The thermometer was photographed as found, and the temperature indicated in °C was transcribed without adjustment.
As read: 84 °C
